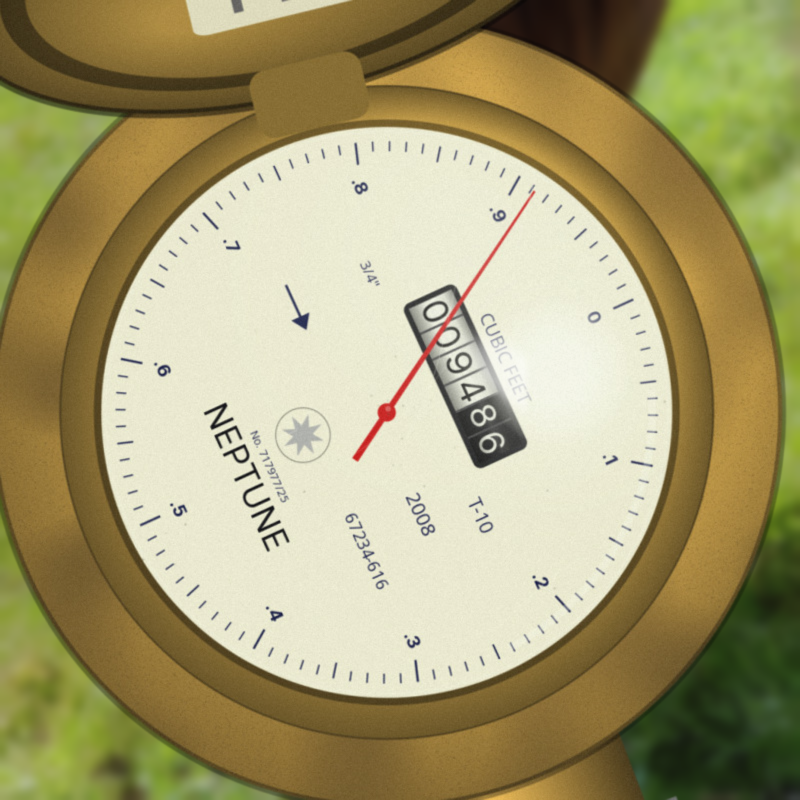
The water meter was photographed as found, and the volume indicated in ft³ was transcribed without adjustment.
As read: 9485.91 ft³
